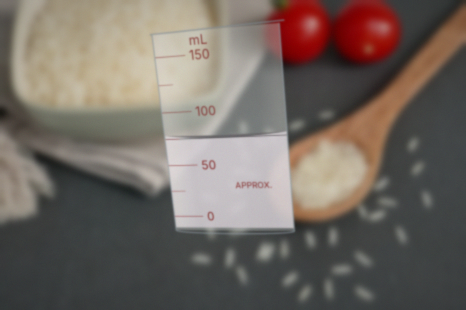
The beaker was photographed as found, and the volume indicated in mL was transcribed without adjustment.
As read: 75 mL
